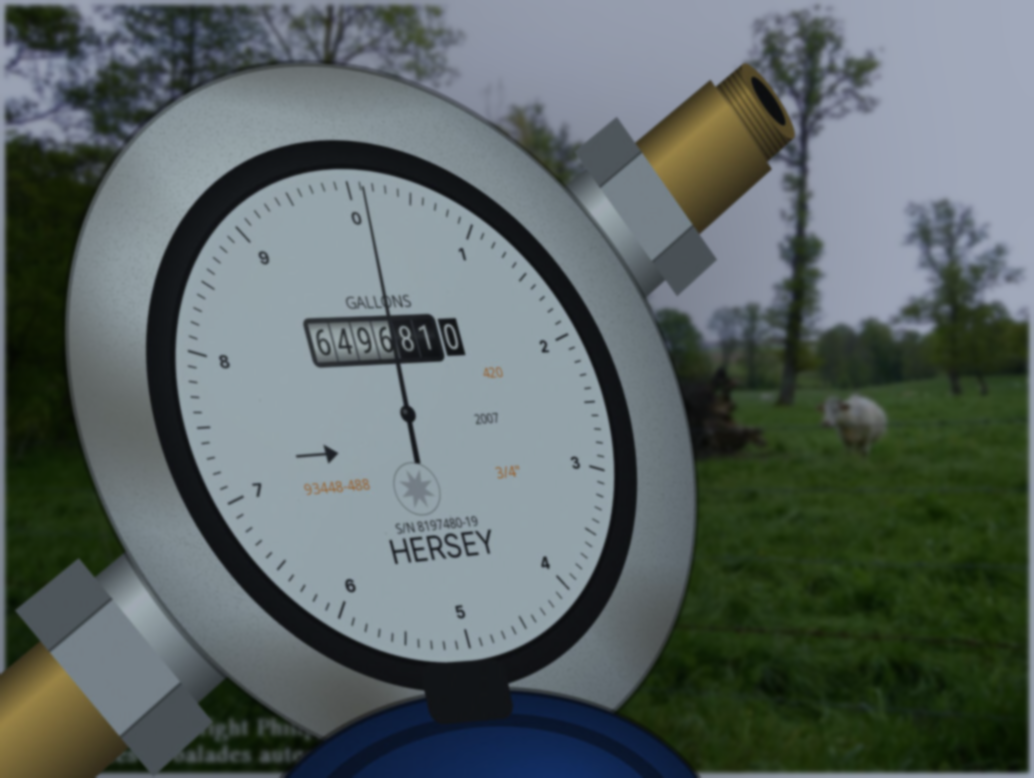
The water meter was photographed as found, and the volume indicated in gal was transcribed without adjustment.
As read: 6496810.1 gal
